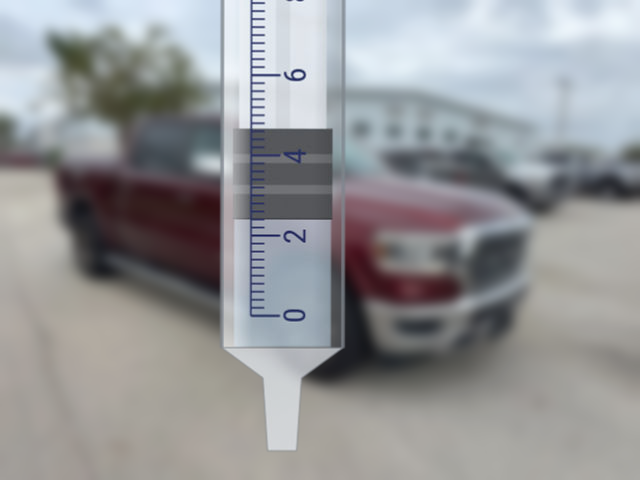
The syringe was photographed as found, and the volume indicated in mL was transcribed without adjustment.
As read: 2.4 mL
